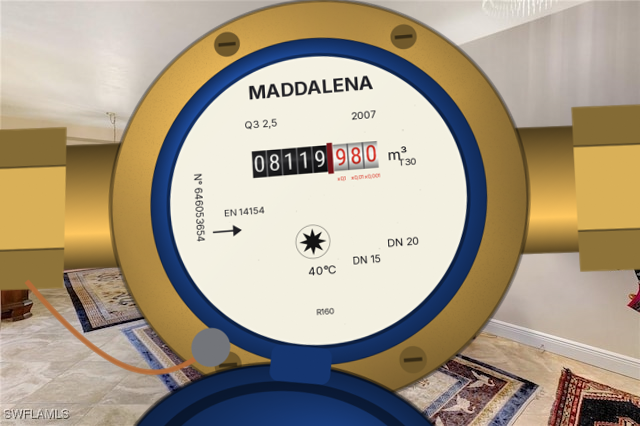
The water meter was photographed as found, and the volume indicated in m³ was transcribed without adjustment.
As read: 8119.980 m³
